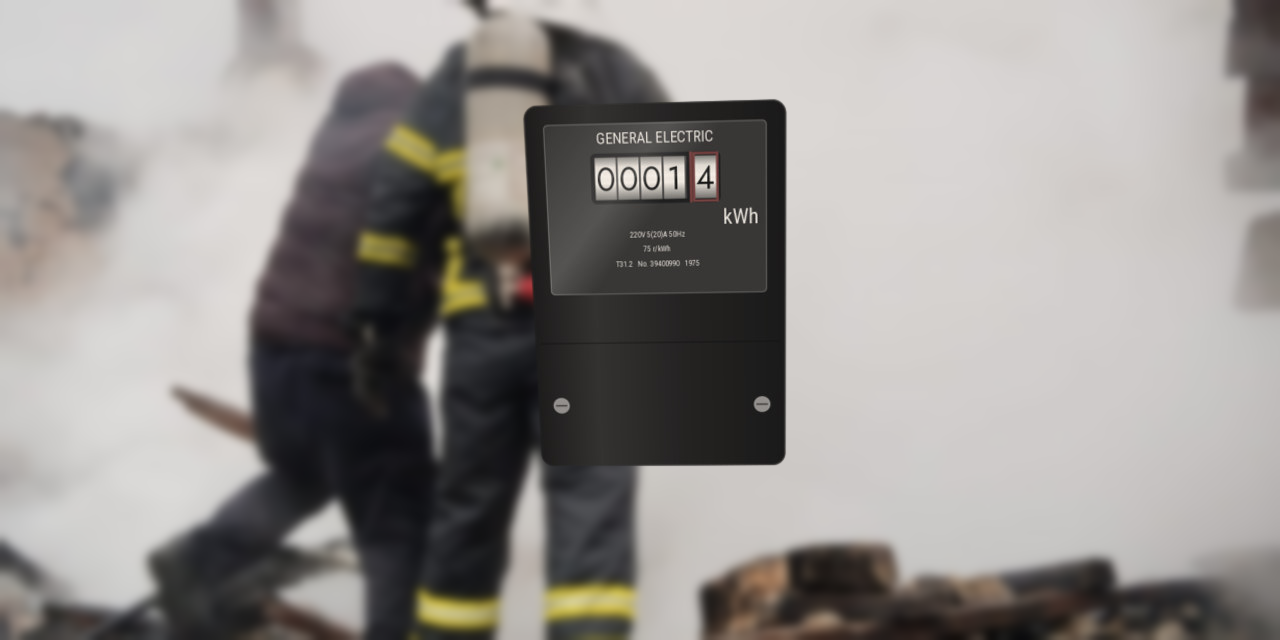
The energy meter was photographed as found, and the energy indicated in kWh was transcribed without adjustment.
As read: 1.4 kWh
